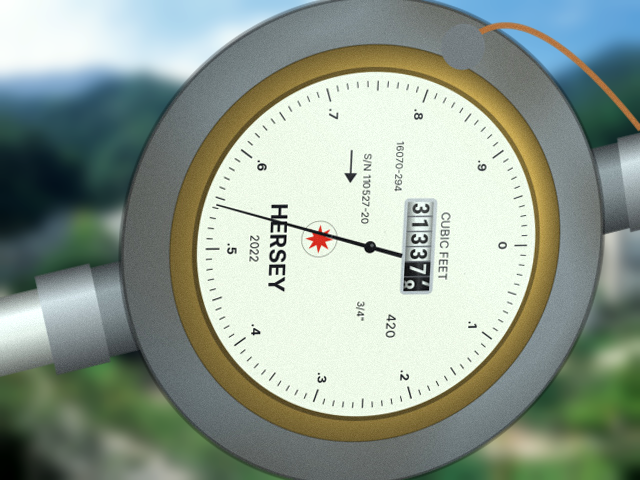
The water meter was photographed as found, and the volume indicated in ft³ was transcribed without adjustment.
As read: 313377.54 ft³
